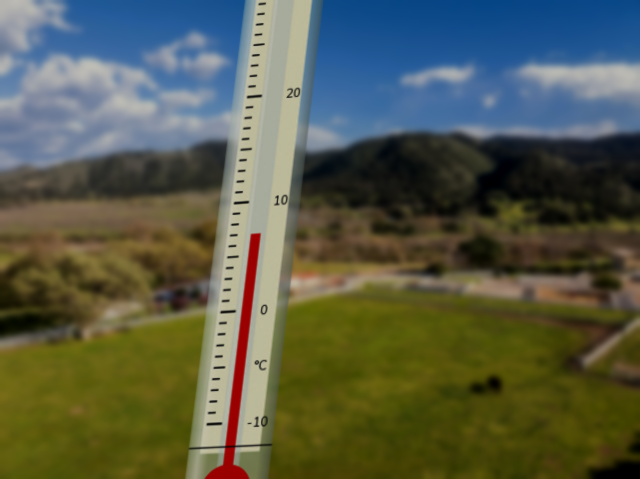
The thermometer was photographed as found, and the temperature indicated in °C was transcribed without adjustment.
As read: 7 °C
